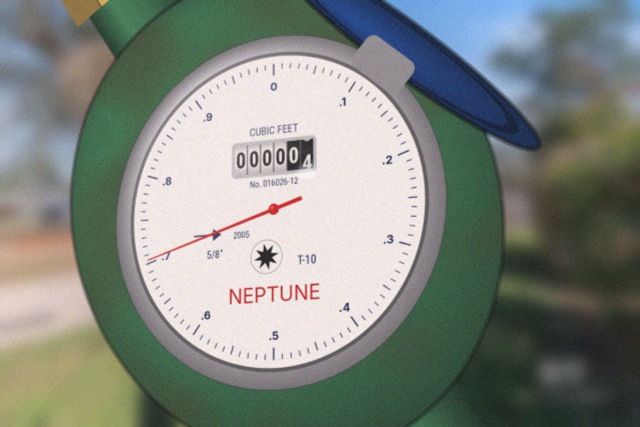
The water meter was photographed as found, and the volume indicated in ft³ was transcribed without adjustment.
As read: 3.70 ft³
